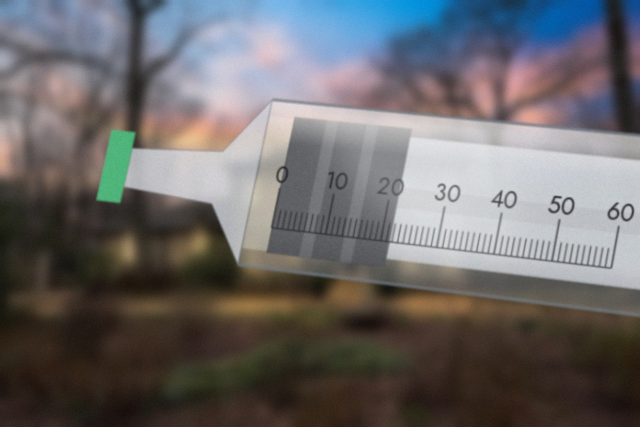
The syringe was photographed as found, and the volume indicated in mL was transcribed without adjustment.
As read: 0 mL
